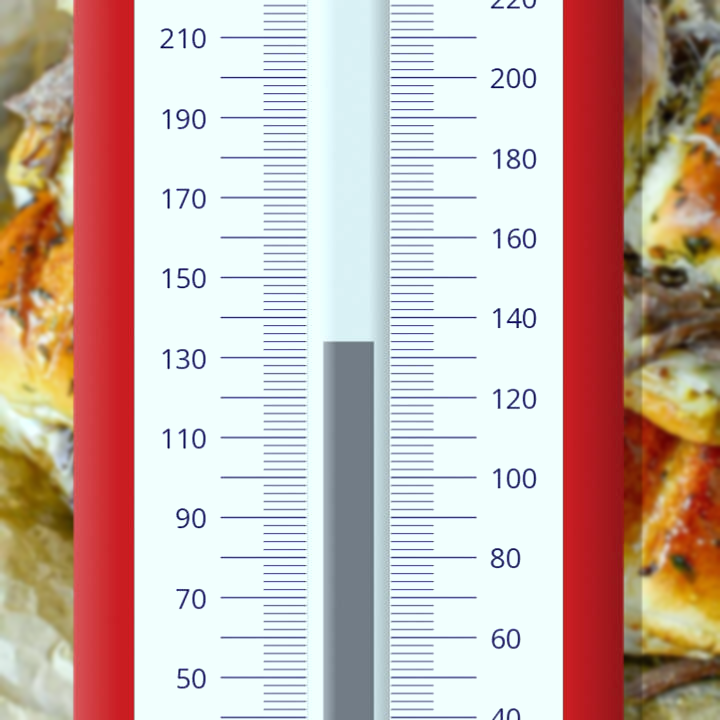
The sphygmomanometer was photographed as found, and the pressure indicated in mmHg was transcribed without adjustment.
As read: 134 mmHg
